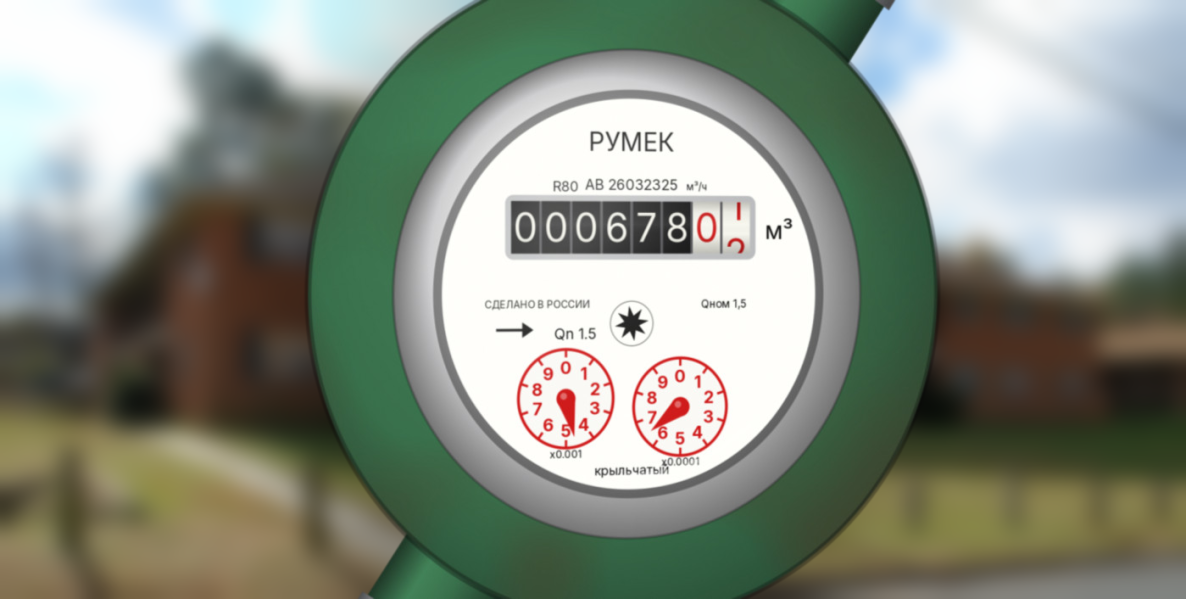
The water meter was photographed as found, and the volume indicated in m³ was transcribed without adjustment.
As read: 678.0146 m³
